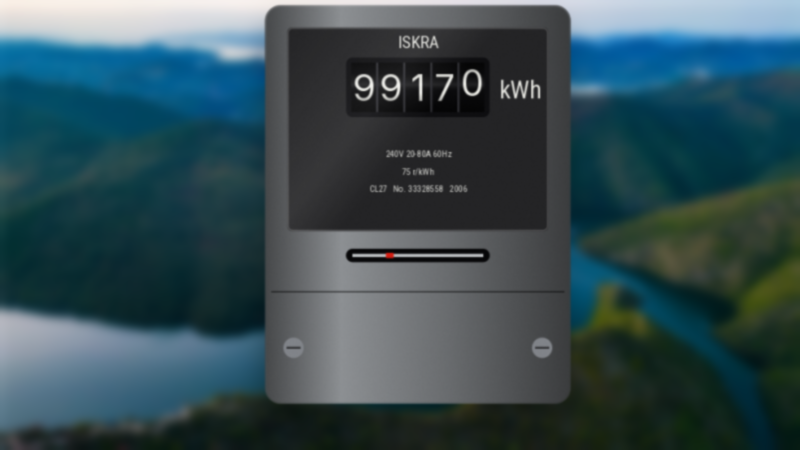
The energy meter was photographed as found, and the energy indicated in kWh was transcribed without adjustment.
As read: 99170 kWh
